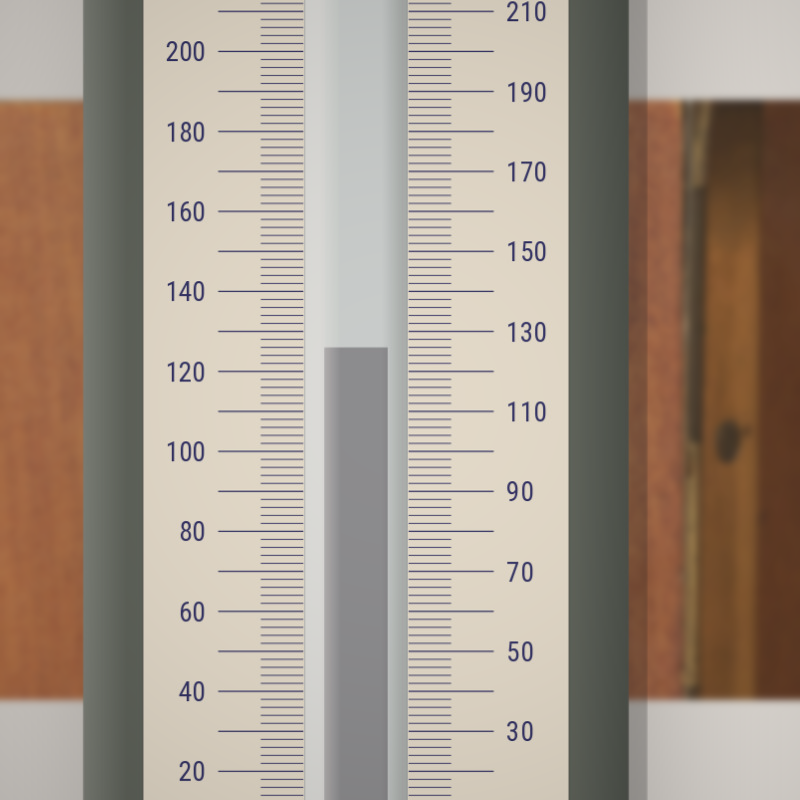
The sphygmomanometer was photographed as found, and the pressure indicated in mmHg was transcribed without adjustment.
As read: 126 mmHg
